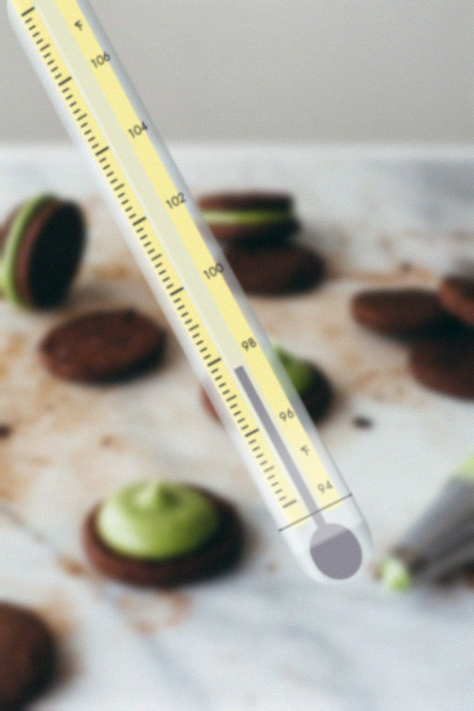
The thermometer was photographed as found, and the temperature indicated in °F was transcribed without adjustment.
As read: 97.6 °F
